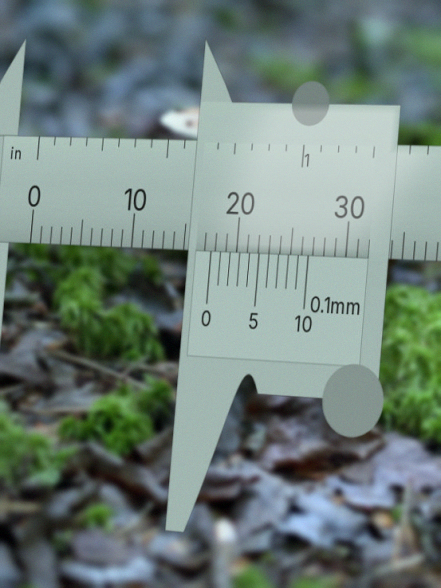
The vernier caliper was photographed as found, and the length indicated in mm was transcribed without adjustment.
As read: 17.6 mm
